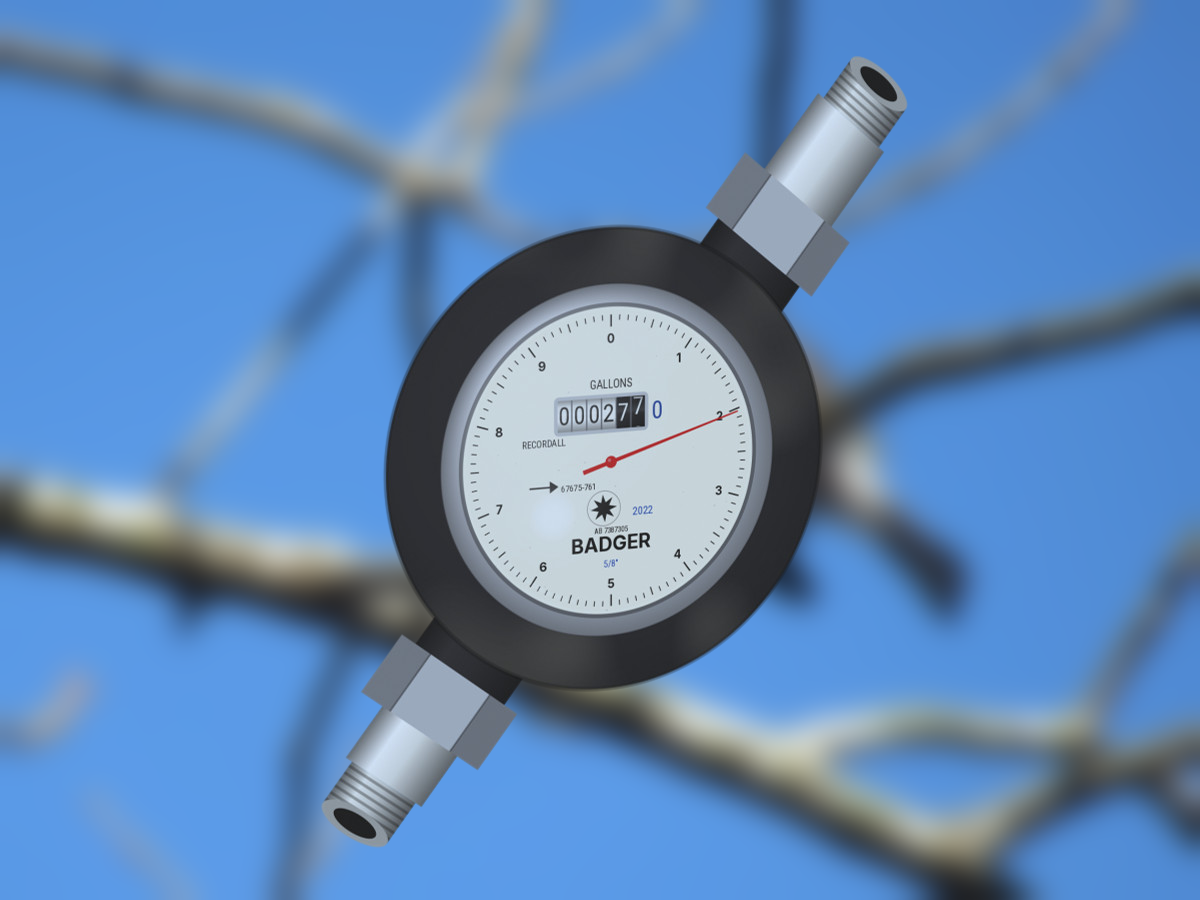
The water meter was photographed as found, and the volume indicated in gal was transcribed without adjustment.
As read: 2772.0 gal
